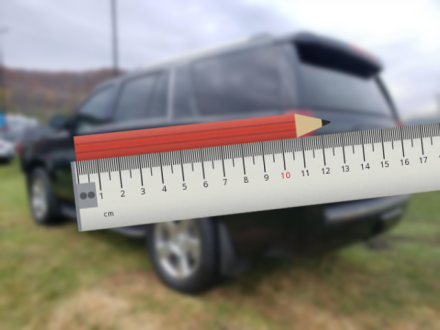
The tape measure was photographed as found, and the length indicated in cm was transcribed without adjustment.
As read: 12.5 cm
